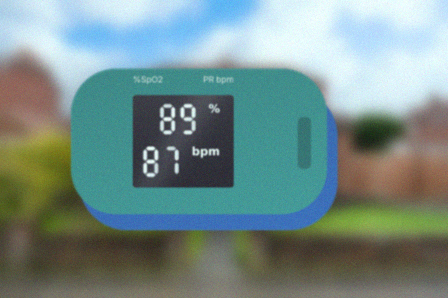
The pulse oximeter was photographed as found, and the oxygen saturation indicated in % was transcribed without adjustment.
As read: 89 %
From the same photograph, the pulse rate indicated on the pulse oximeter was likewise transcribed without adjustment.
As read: 87 bpm
